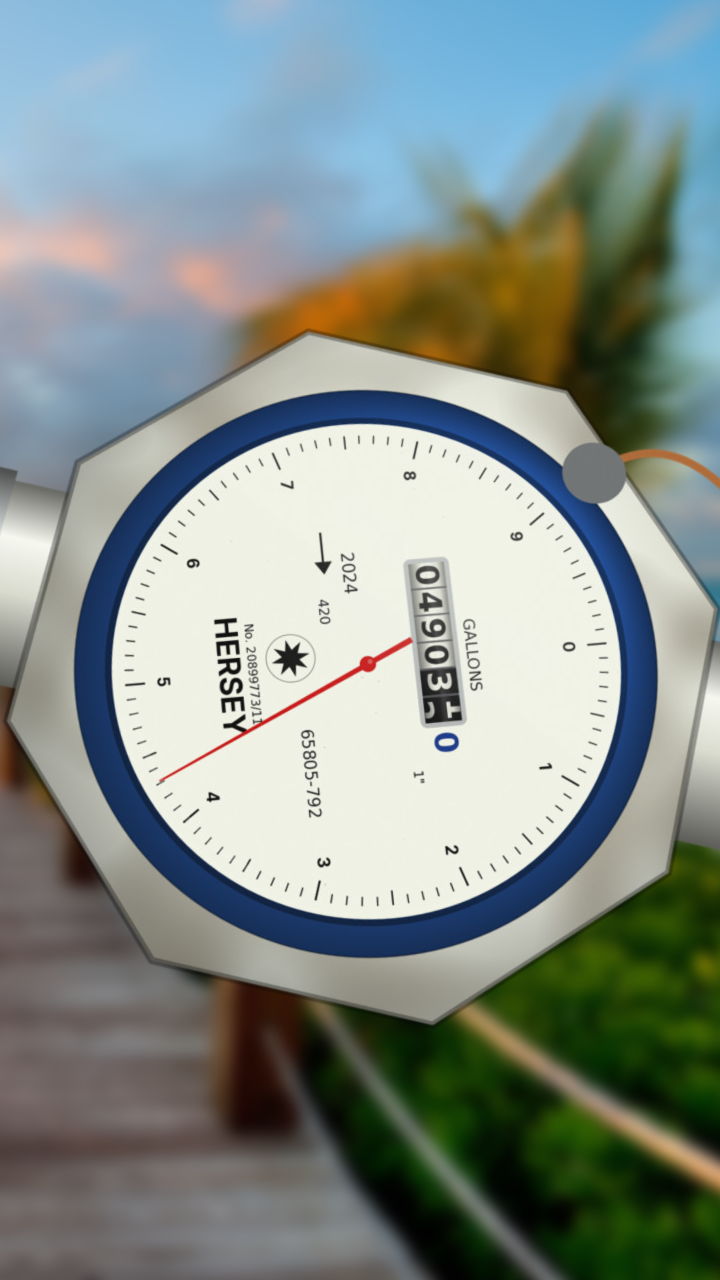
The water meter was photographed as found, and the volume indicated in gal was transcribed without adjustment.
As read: 490314.3 gal
